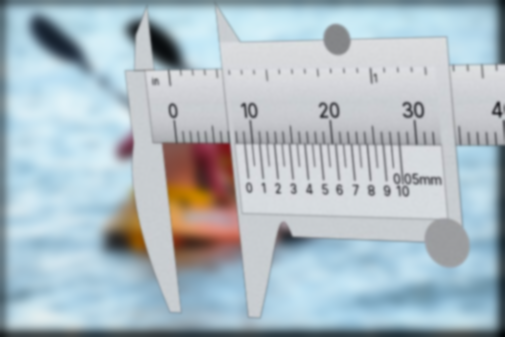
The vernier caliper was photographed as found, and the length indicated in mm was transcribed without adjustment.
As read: 9.0 mm
